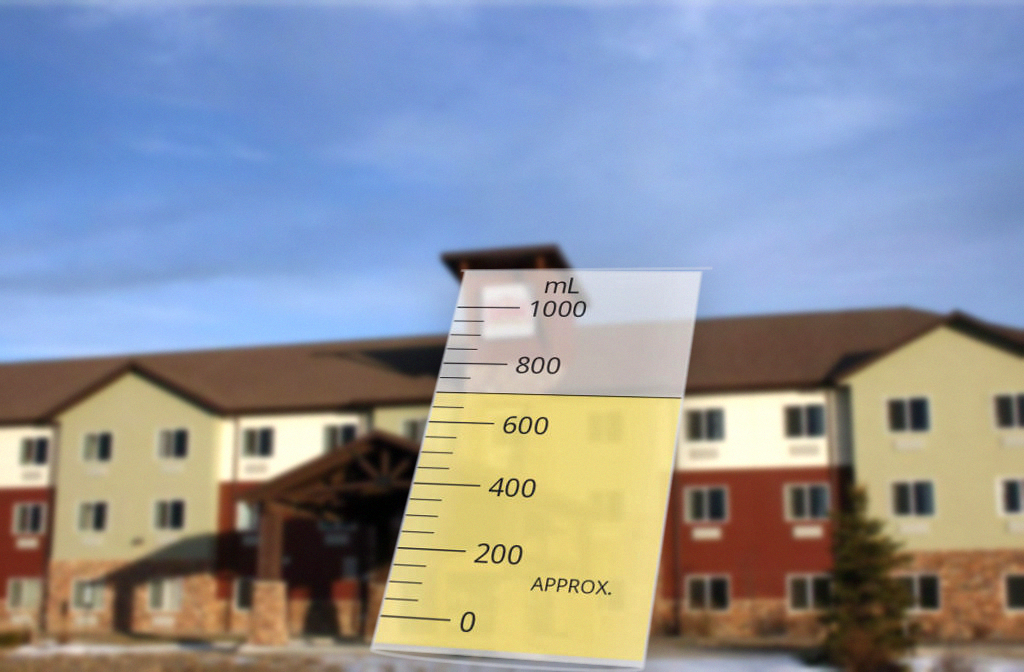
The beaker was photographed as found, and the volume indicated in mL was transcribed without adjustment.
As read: 700 mL
